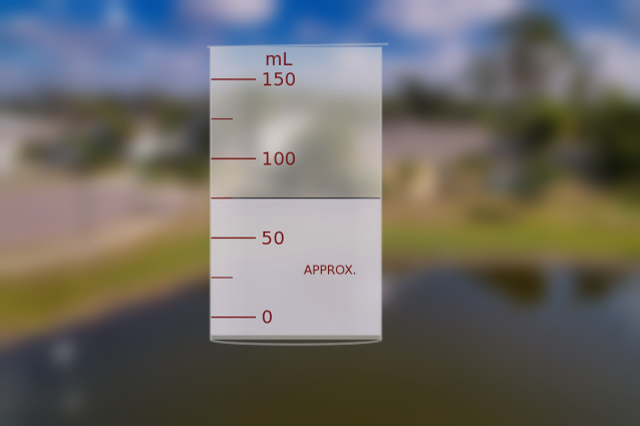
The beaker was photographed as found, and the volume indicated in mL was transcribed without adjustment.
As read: 75 mL
